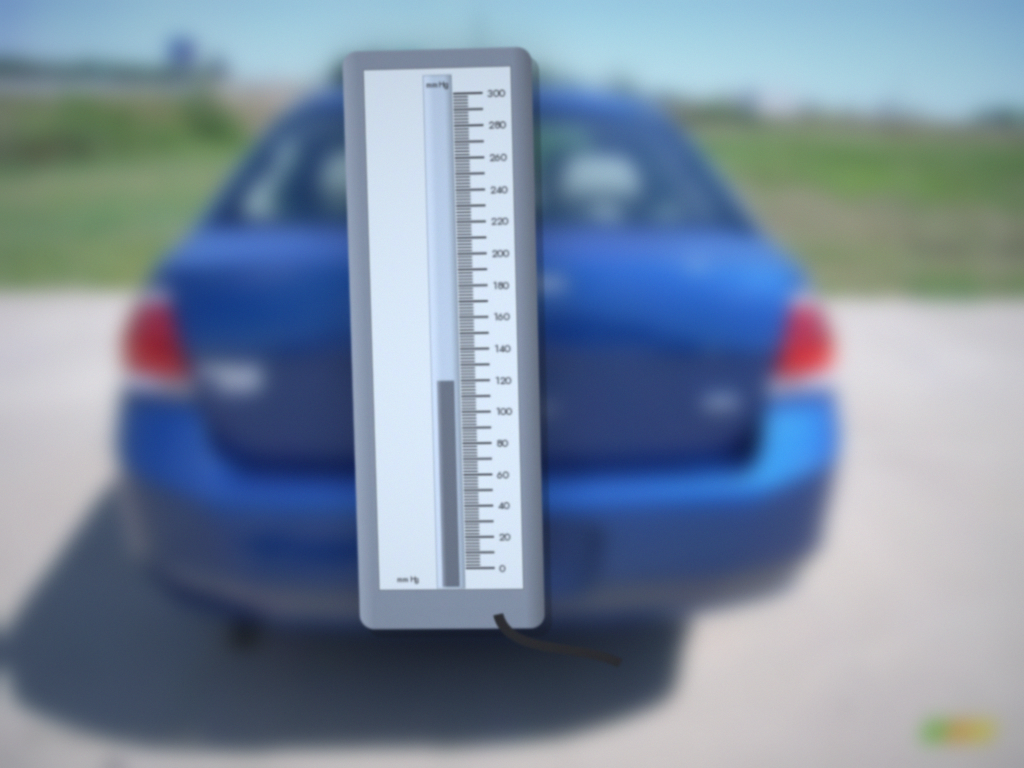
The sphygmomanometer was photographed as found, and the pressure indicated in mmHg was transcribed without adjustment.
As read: 120 mmHg
